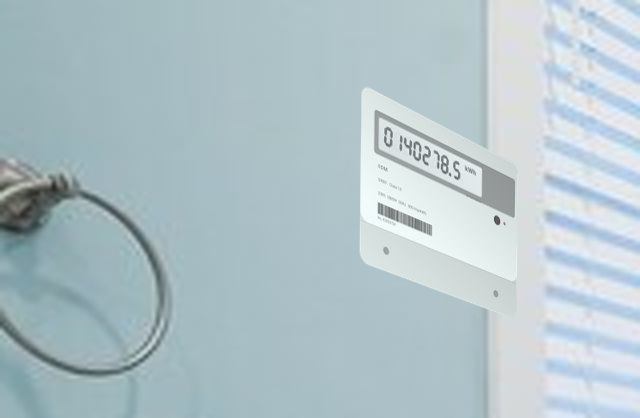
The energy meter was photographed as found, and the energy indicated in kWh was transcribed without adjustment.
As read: 140278.5 kWh
